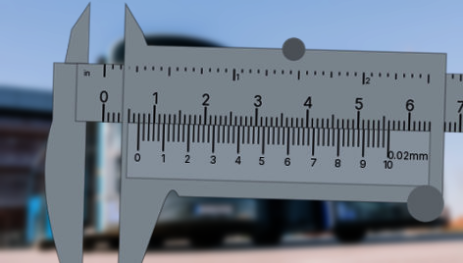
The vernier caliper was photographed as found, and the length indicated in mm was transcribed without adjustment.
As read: 7.0 mm
